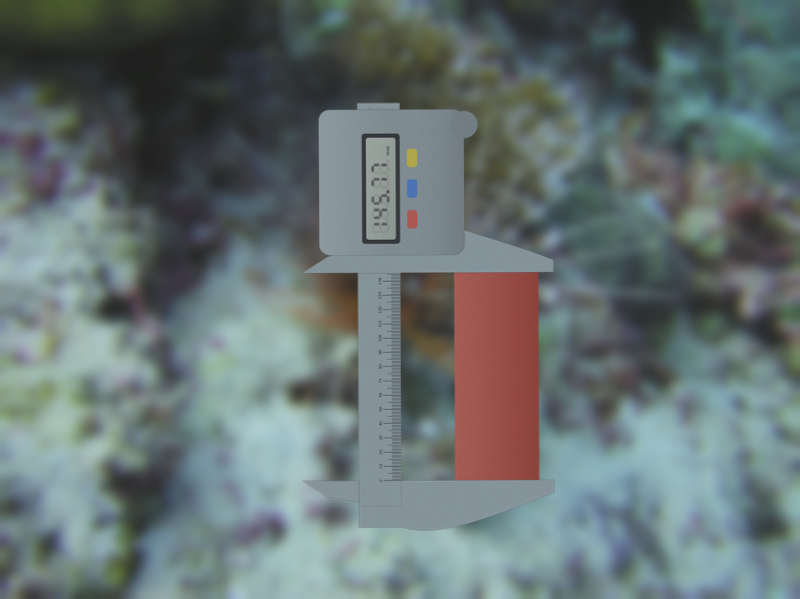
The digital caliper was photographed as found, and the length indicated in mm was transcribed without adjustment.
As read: 145.77 mm
